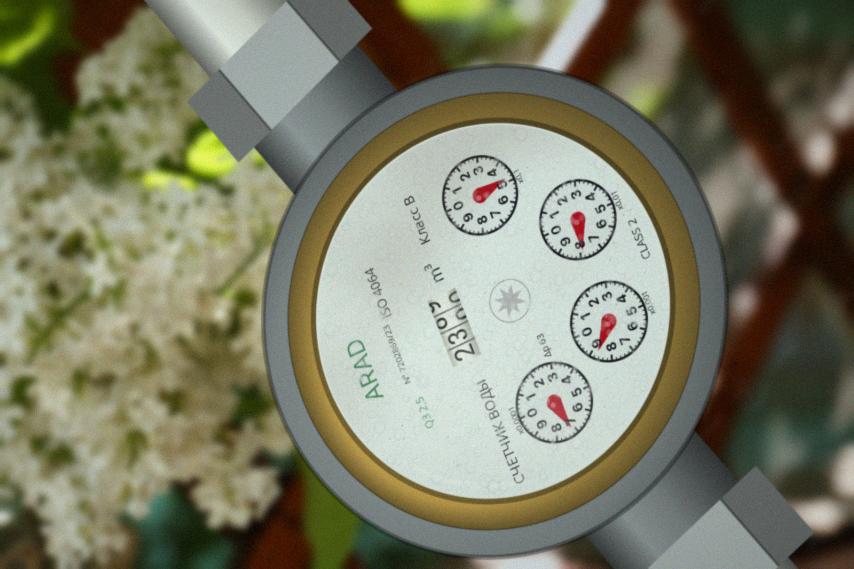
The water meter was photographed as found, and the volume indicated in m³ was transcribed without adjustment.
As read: 2389.4787 m³
